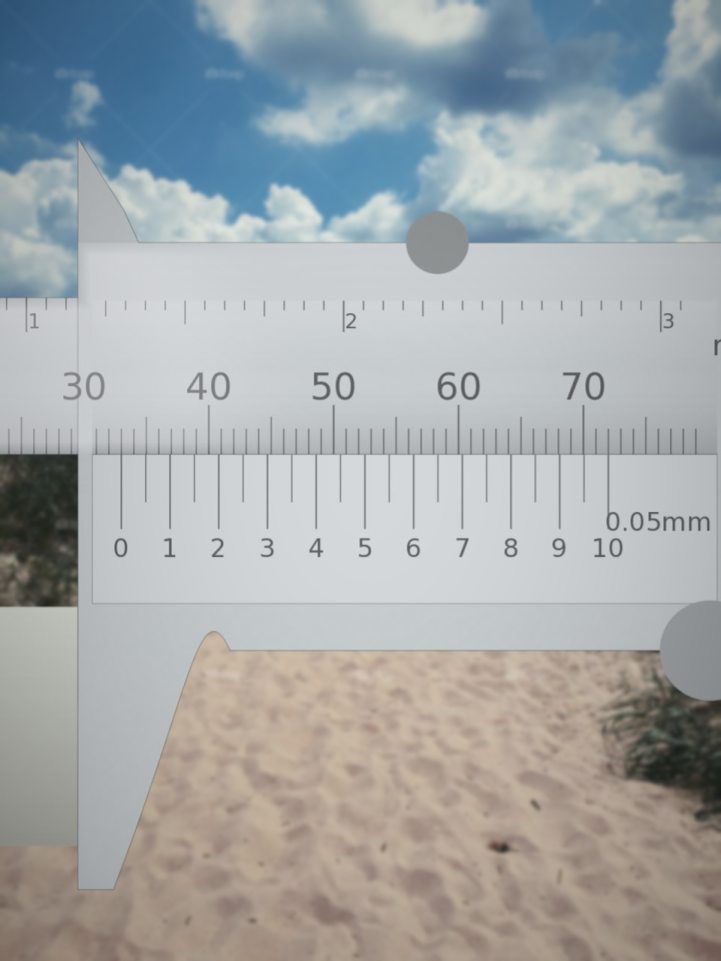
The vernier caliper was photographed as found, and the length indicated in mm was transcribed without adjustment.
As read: 33.0 mm
